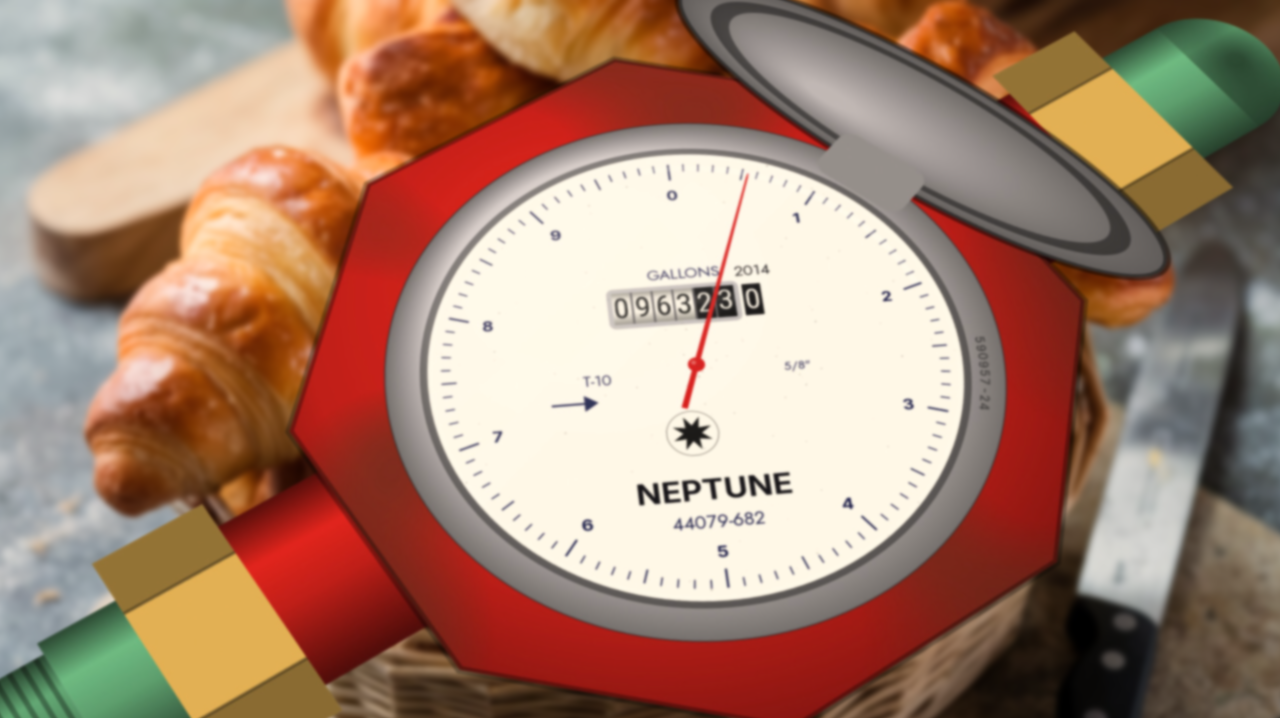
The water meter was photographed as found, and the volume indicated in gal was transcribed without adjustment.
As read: 963230.5 gal
